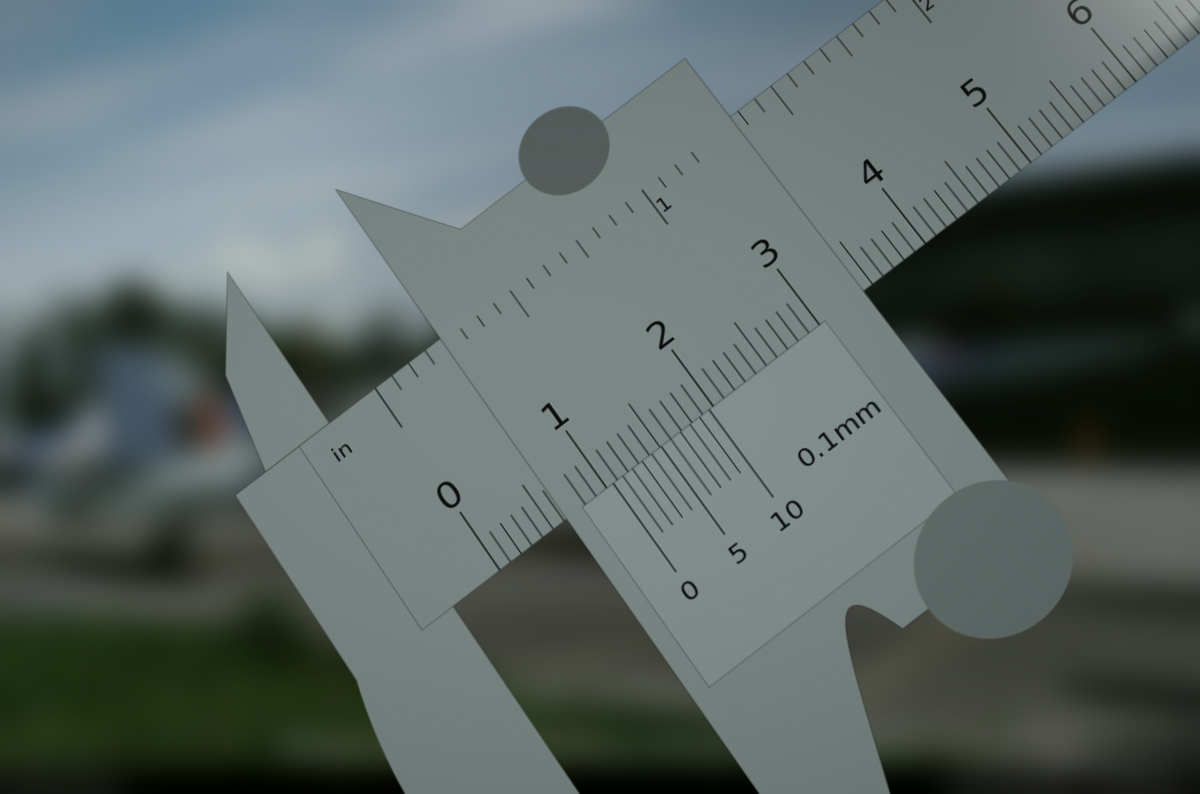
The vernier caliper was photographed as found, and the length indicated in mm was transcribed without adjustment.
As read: 10.6 mm
